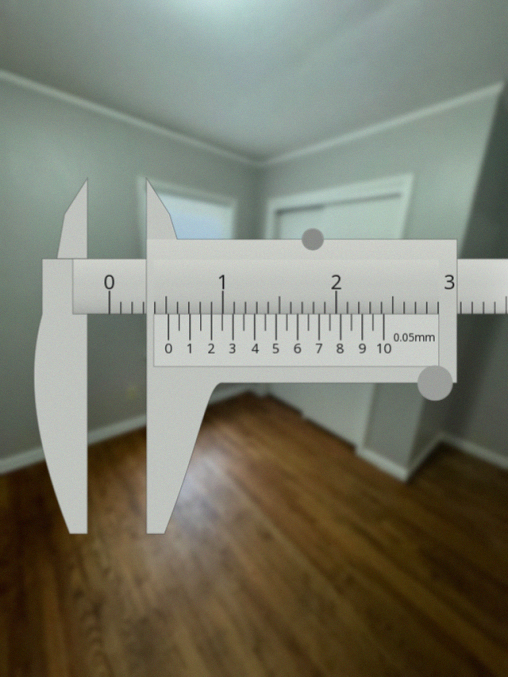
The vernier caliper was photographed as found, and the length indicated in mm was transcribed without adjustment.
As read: 5.2 mm
